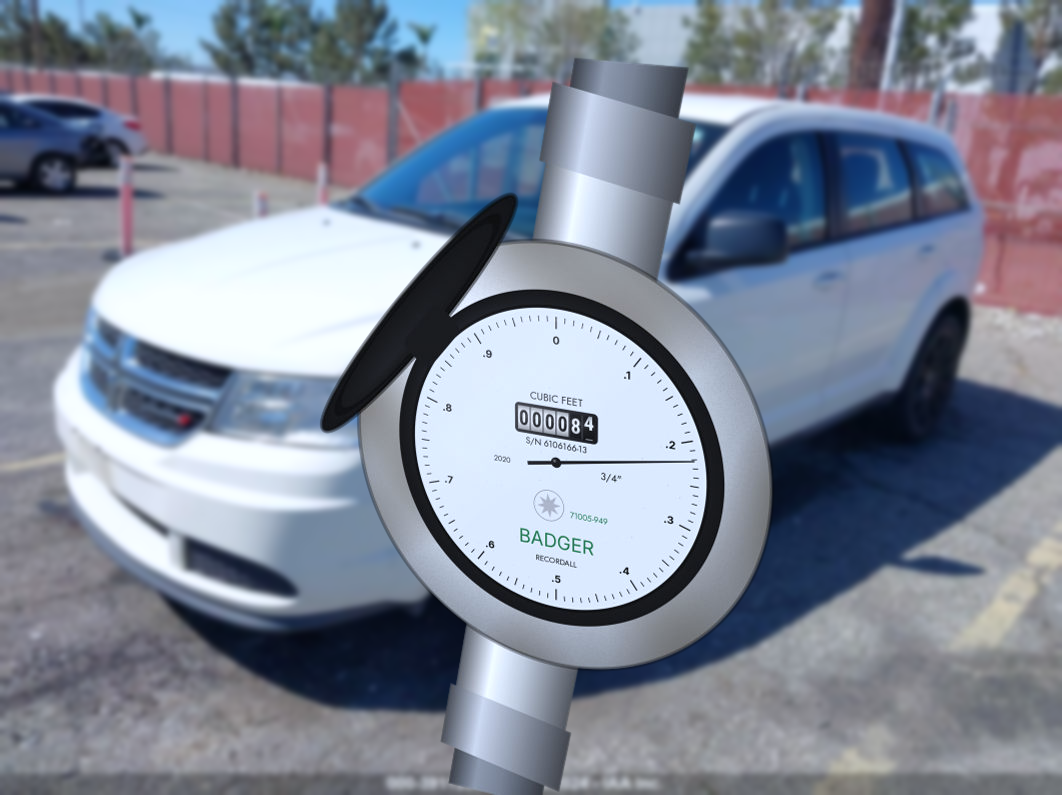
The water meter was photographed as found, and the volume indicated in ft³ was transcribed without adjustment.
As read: 84.22 ft³
